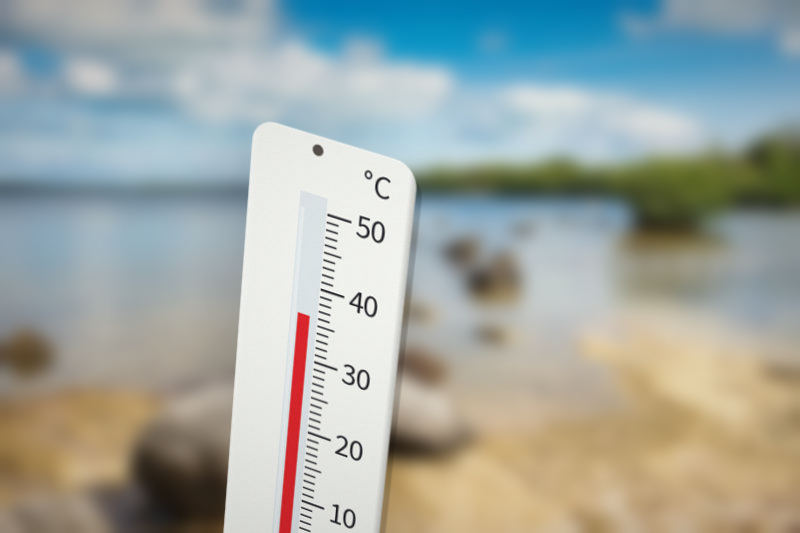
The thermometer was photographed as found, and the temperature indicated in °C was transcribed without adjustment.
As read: 36 °C
